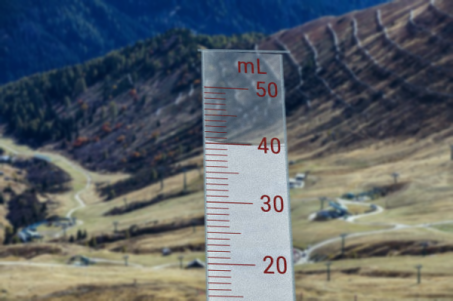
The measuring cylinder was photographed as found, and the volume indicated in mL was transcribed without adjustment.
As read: 40 mL
